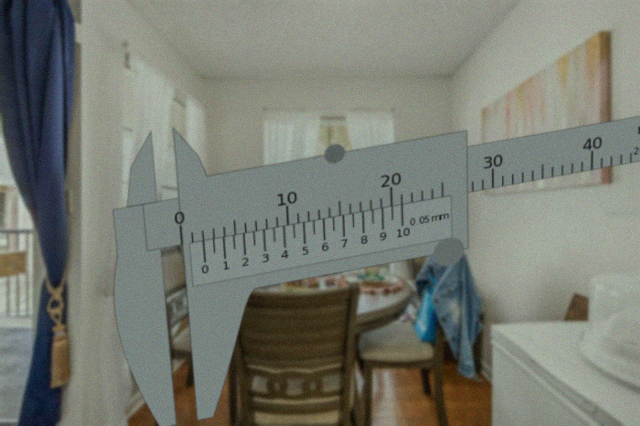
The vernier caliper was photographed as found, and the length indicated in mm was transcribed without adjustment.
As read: 2.0 mm
